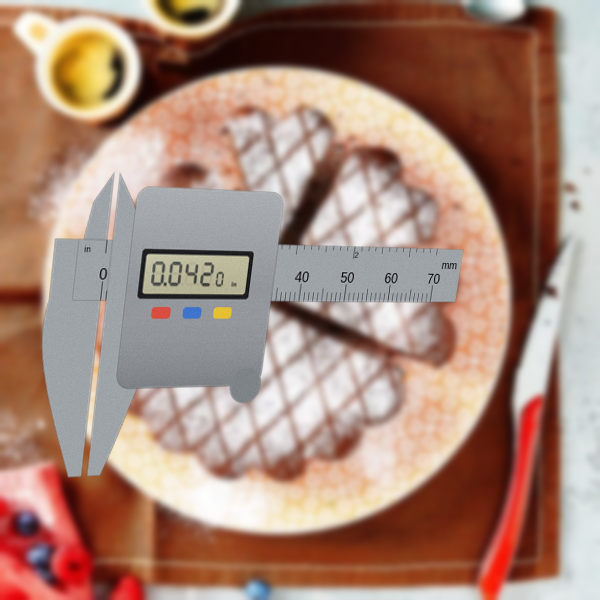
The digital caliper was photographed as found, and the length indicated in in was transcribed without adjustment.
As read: 0.0420 in
